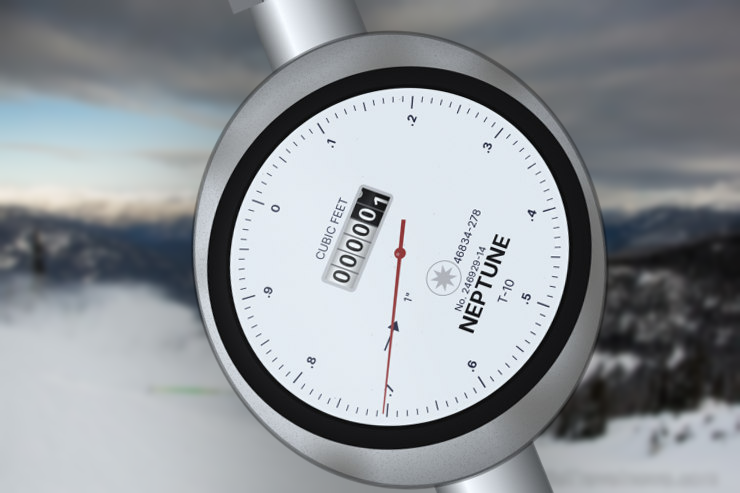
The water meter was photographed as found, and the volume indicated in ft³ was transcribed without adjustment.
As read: 0.70 ft³
